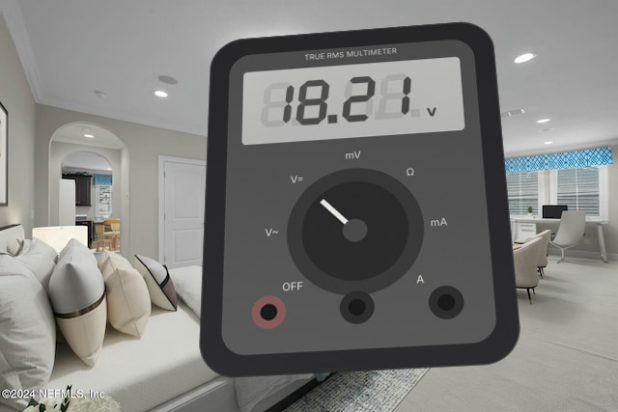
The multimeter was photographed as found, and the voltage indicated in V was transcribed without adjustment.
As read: 18.21 V
